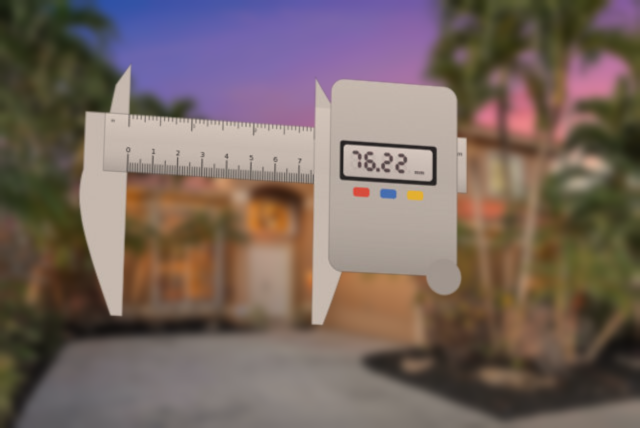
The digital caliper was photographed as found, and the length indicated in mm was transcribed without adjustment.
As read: 76.22 mm
